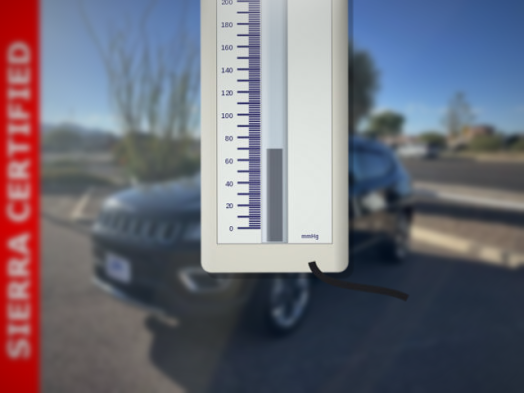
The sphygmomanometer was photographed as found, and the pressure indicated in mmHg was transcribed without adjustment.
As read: 70 mmHg
